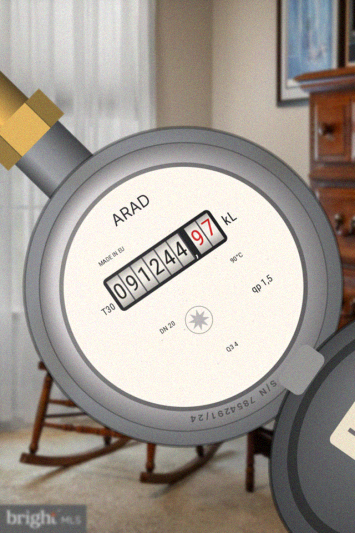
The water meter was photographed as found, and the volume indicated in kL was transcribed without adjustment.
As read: 91244.97 kL
